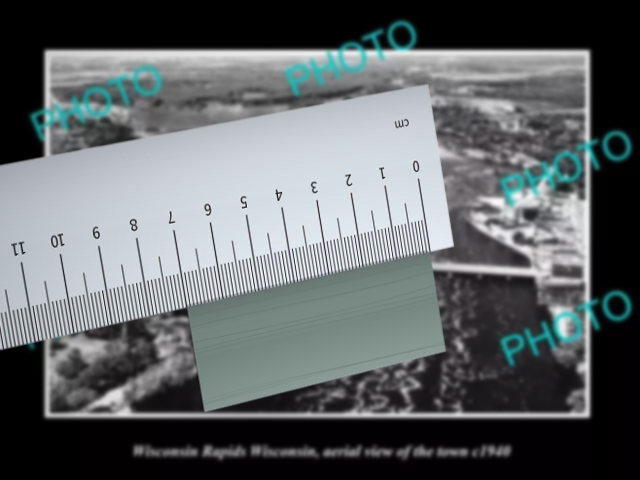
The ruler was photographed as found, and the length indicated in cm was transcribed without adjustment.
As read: 7 cm
